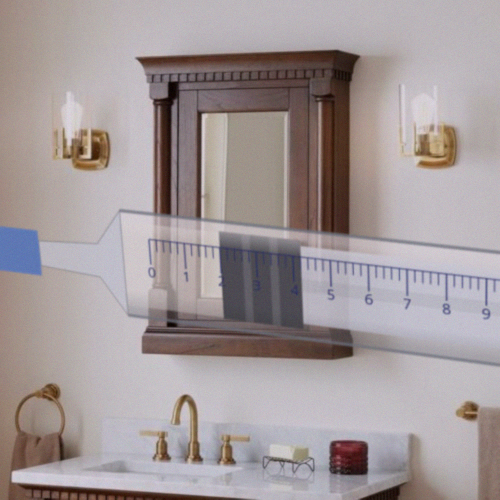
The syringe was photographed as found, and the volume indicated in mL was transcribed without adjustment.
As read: 2 mL
